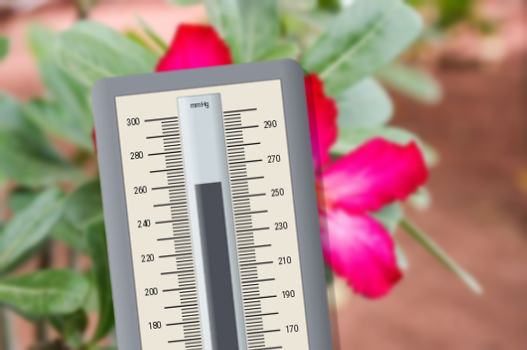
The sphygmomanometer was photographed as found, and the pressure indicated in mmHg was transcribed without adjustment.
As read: 260 mmHg
